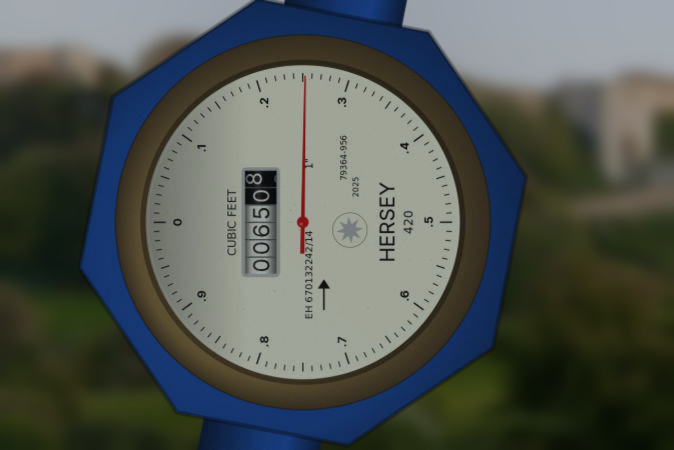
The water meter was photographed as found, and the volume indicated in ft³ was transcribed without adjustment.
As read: 6508.25 ft³
